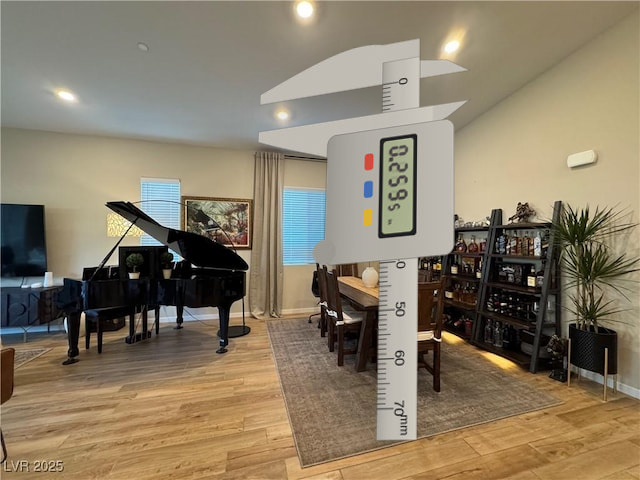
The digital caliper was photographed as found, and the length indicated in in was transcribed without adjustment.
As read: 0.2595 in
